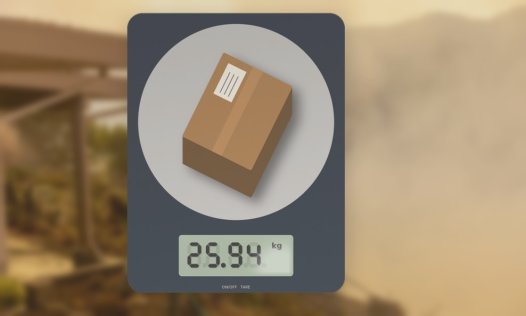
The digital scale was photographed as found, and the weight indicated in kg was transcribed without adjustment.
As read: 25.94 kg
